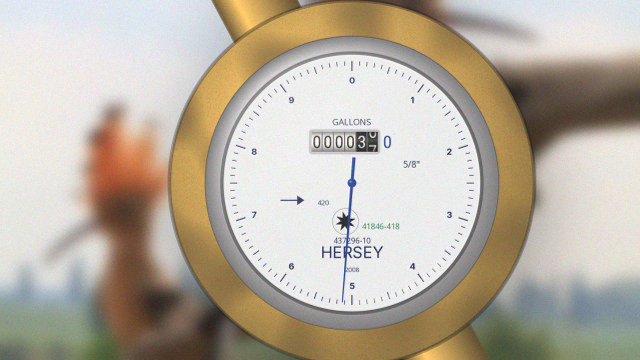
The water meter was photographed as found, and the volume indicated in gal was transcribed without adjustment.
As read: 365.1 gal
